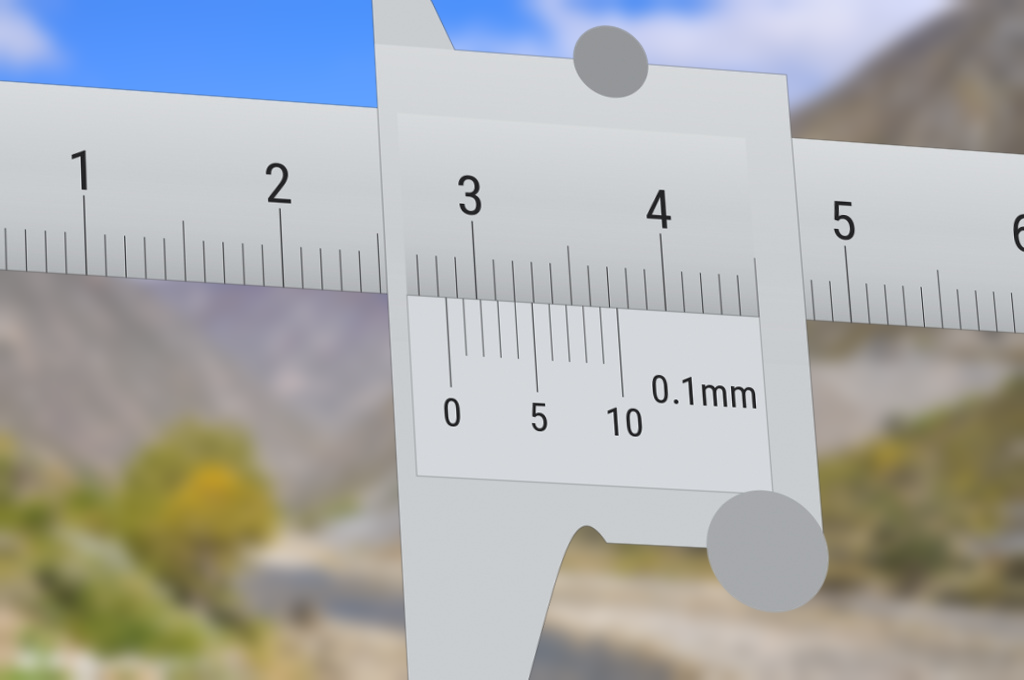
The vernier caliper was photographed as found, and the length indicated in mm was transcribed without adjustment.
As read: 28.4 mm
